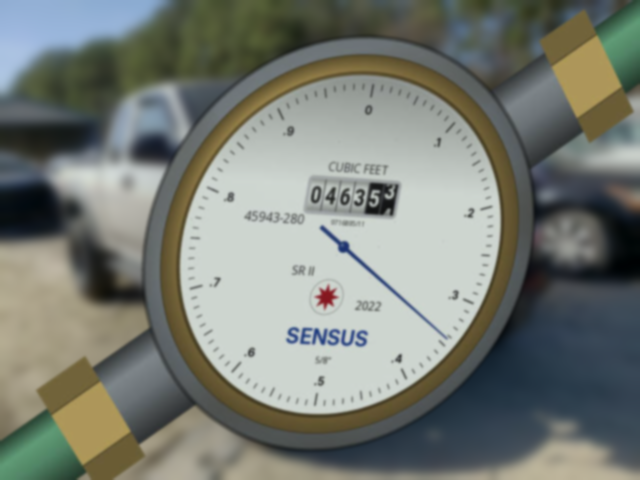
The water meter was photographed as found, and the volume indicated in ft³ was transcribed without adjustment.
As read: 46353.34 ft³
